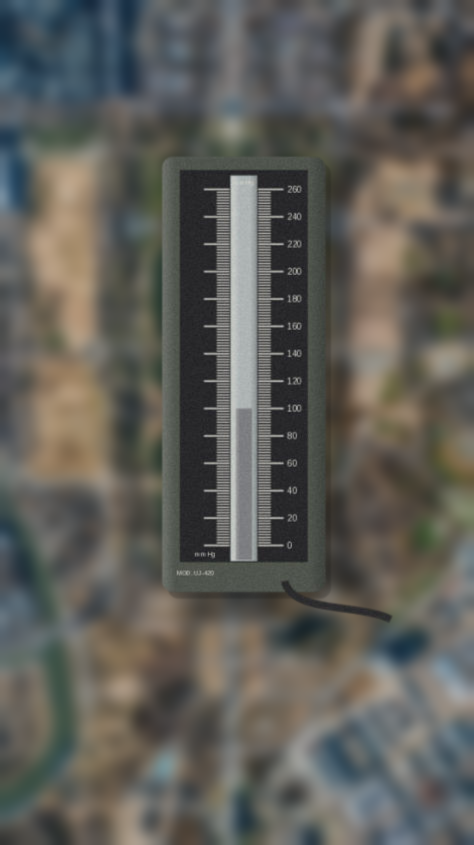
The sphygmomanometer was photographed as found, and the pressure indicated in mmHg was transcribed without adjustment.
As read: 100 mmHg
